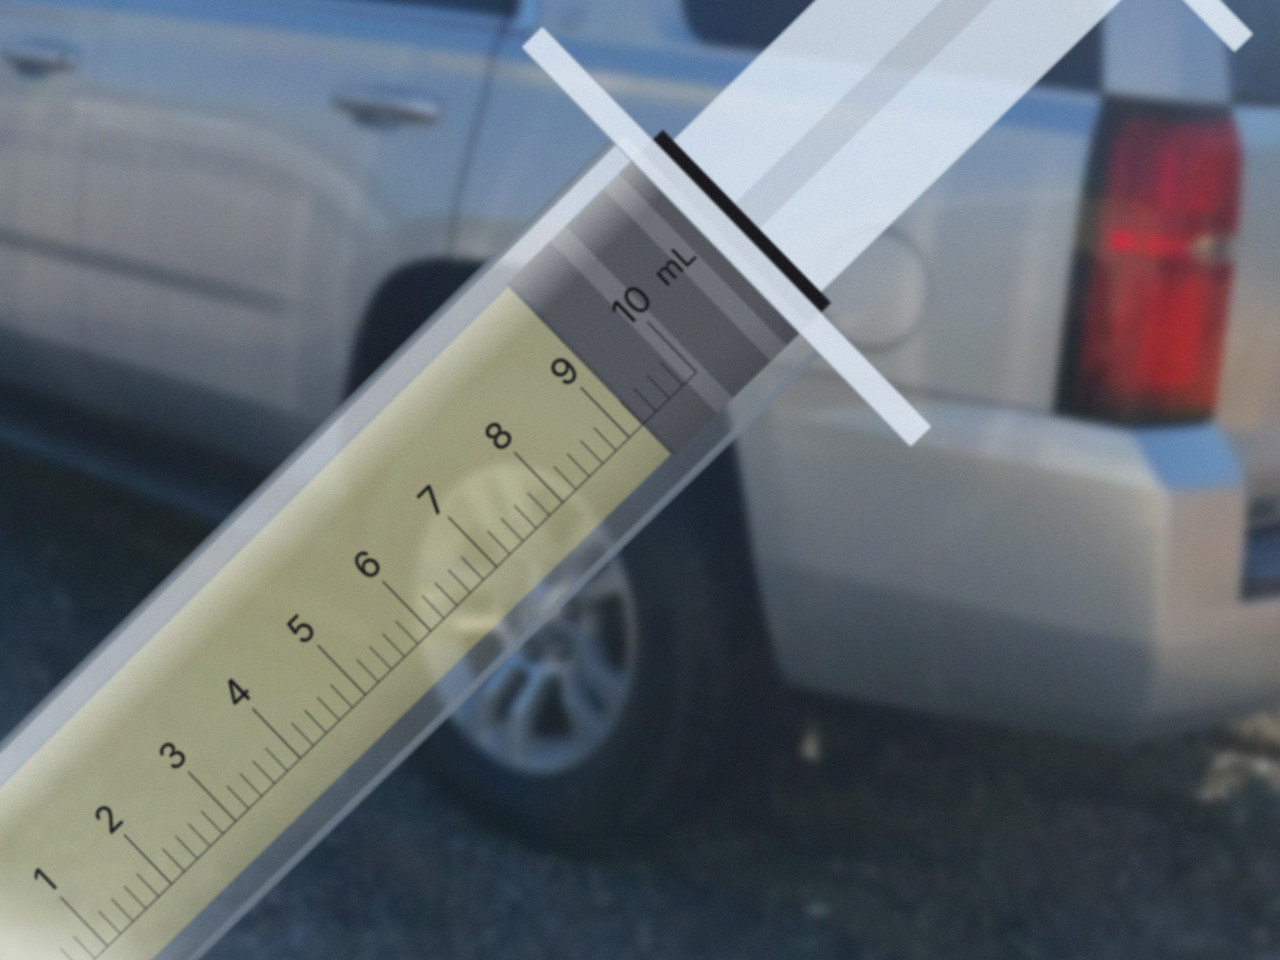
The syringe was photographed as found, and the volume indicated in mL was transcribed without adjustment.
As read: 9.2 mL
